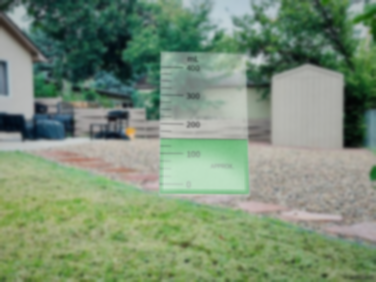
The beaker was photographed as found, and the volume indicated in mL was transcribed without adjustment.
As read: 150 mL
